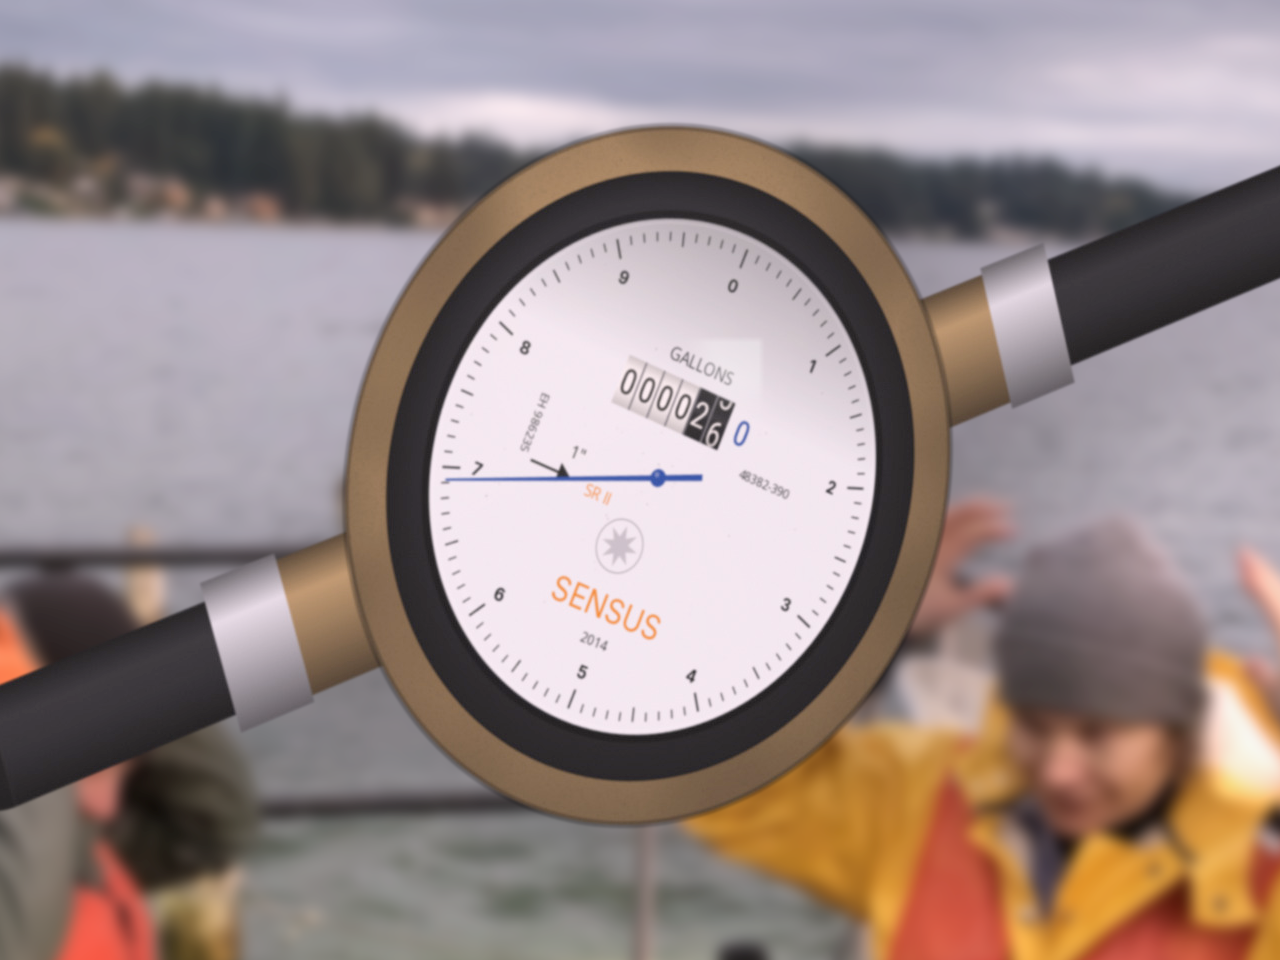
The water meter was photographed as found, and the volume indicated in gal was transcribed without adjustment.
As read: 256.9 gal
